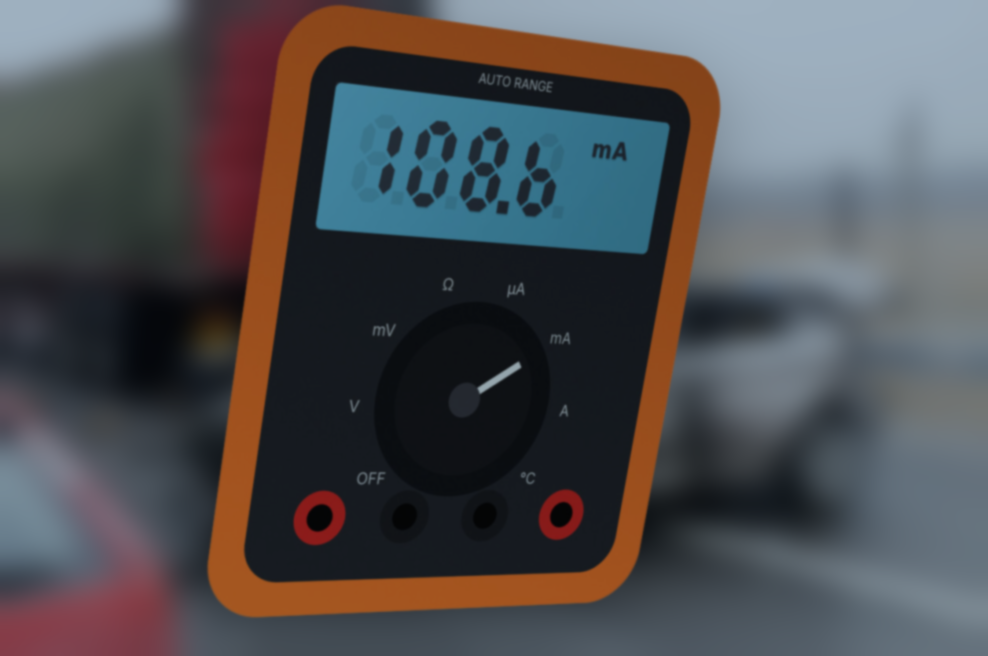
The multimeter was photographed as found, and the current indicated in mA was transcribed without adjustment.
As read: 108.6 mA
